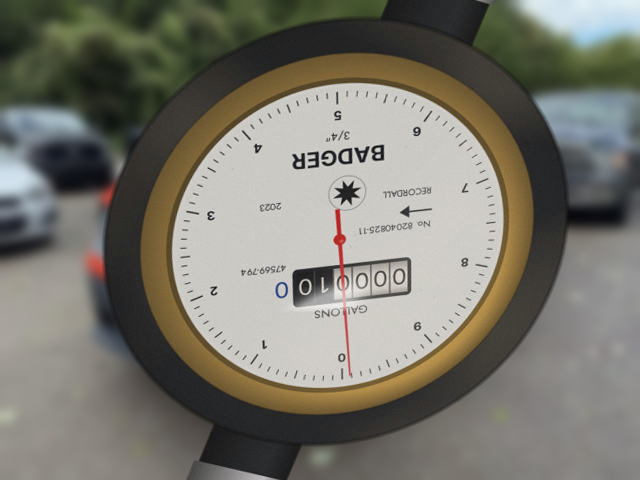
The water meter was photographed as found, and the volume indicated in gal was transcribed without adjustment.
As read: 99.9 gal
